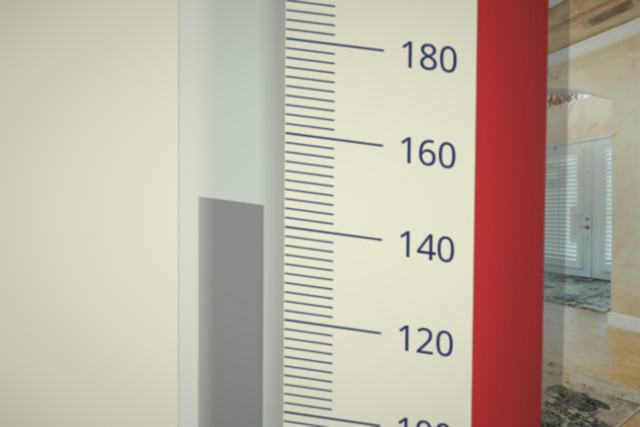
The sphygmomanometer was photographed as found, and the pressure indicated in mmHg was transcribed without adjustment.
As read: 144 mmHg
